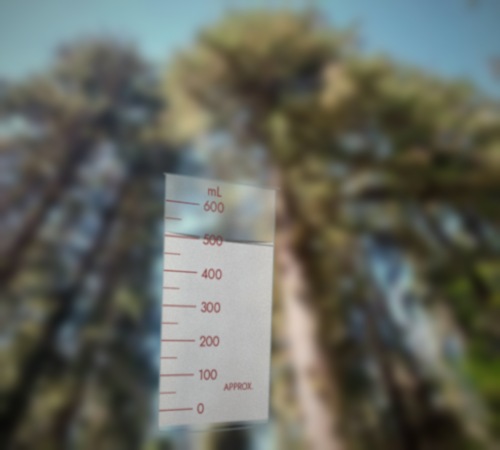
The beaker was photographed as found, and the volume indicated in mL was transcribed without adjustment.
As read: 500 mL
